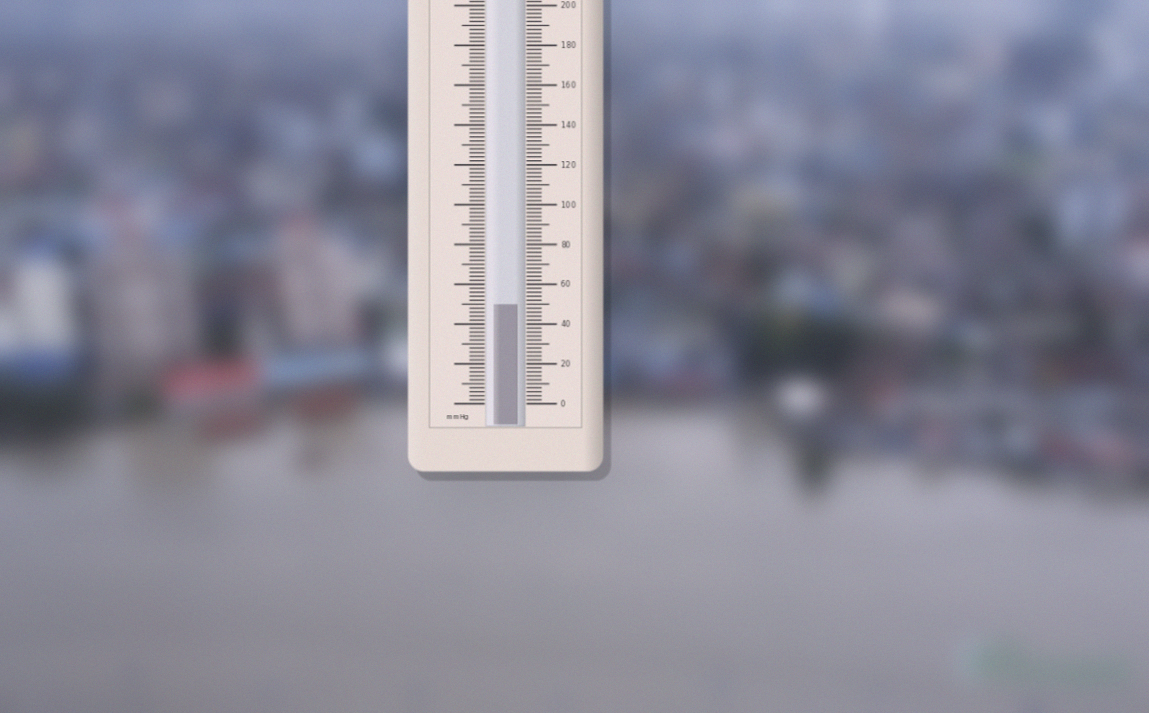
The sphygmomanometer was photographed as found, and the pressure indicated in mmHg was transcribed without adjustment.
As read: 50 mmHg
